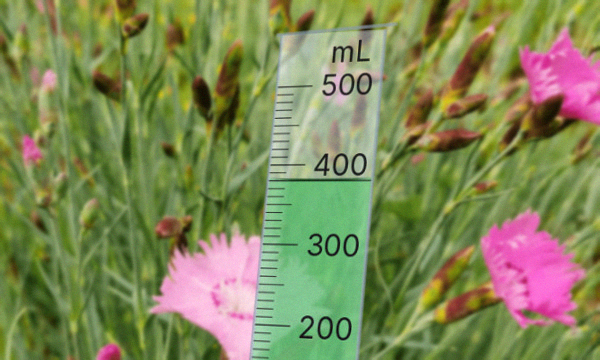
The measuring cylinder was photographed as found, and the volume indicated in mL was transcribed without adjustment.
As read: 380 mL
